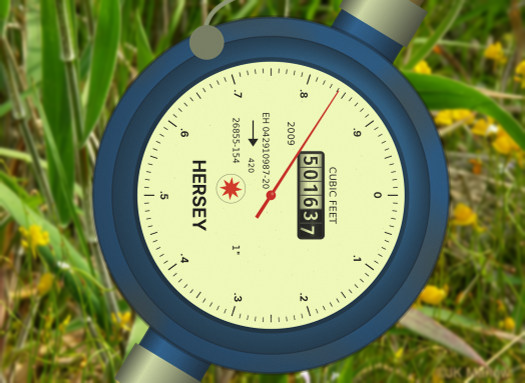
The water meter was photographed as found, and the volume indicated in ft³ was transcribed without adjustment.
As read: 501636.84 ft³
